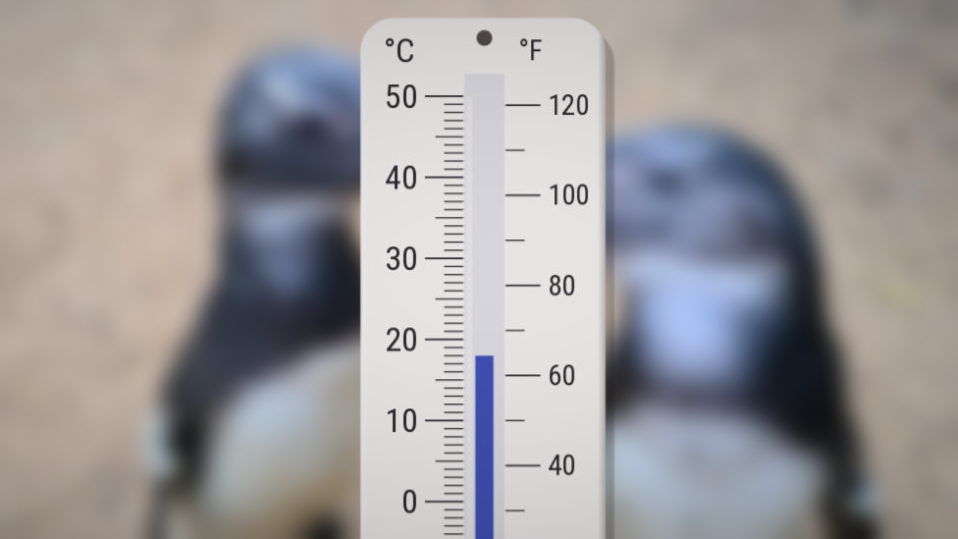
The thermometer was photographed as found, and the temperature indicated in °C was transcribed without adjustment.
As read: 18 °C
